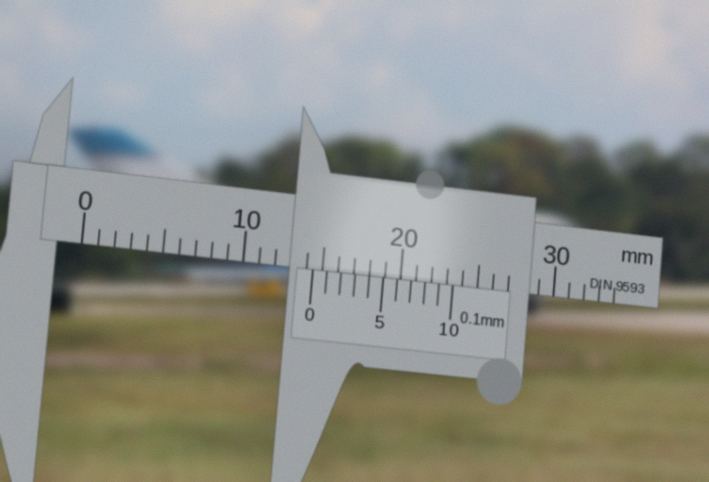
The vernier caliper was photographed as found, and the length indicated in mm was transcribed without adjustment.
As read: 14.4 mm
